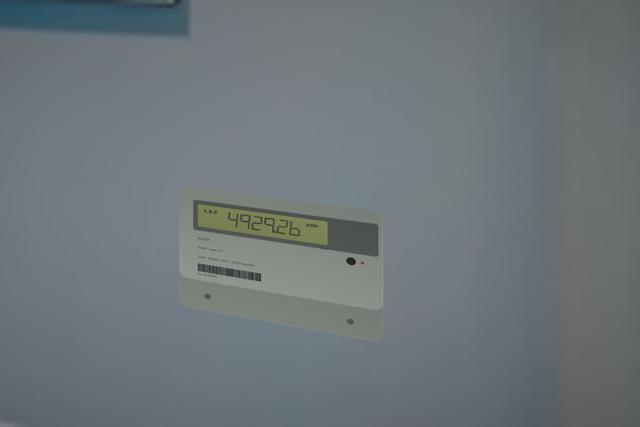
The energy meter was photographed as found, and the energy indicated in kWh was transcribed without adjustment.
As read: 4929.26 kWh
